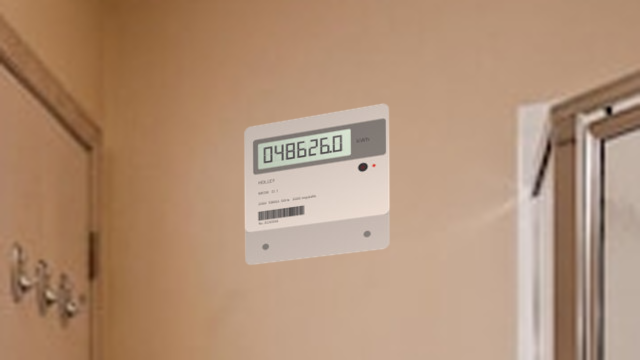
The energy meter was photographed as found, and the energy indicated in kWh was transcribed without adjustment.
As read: 48626.0 kWh
